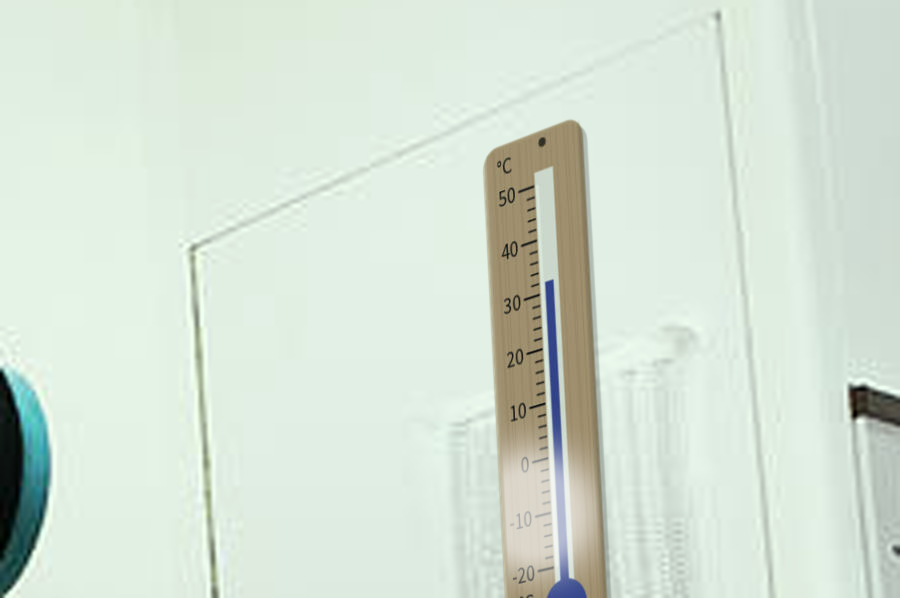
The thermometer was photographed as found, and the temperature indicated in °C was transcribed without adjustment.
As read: 32 °C
